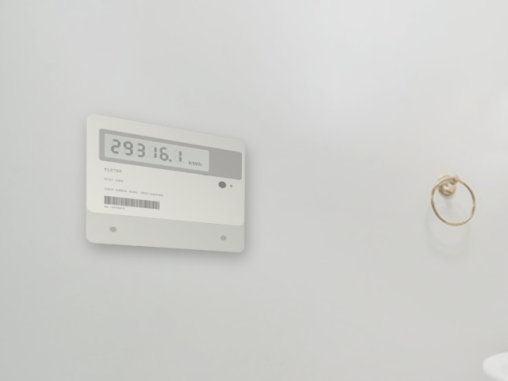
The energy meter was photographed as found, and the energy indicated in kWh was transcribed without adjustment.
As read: 29316.1 kWh
